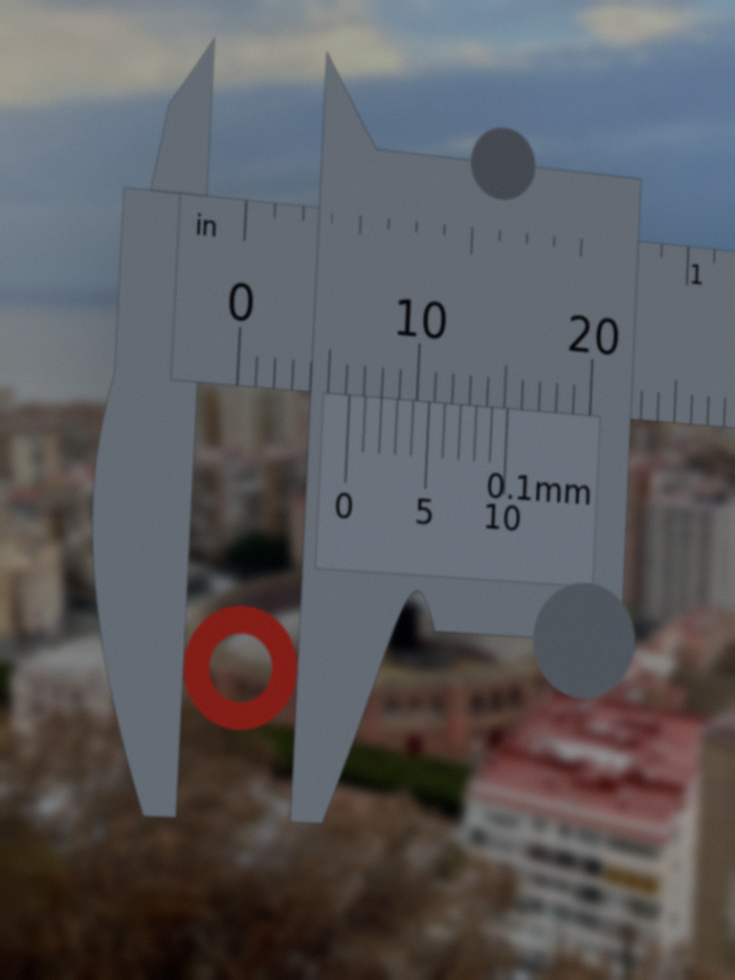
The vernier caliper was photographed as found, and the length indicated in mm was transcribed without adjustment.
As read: 6.2 mm
